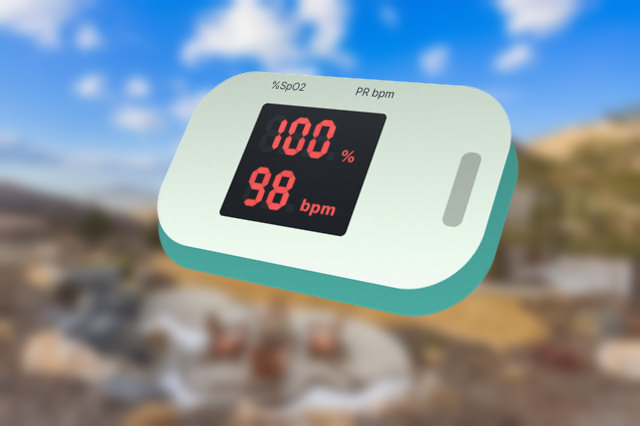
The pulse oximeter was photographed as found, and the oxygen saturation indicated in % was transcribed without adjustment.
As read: 100 %
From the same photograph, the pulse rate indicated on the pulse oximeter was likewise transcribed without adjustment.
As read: 98 bpm
